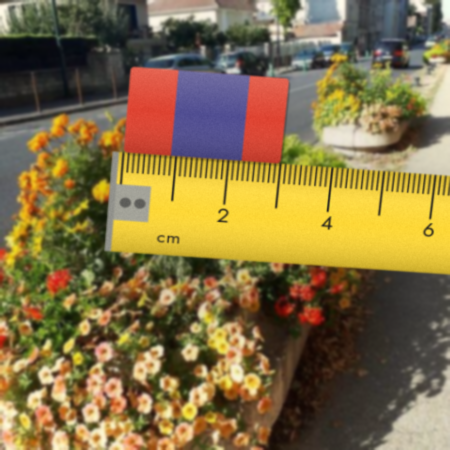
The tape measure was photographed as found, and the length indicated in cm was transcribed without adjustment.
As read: 3 cm
